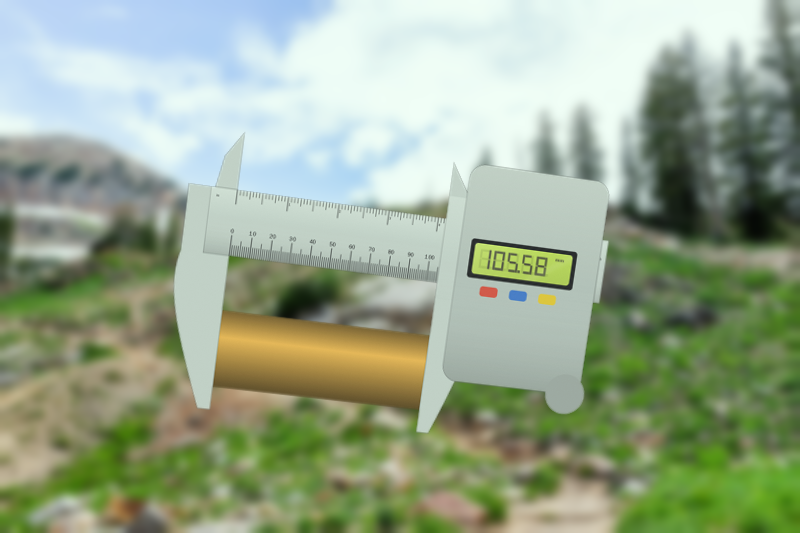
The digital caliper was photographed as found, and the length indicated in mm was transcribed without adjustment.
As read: 105.58 mm
